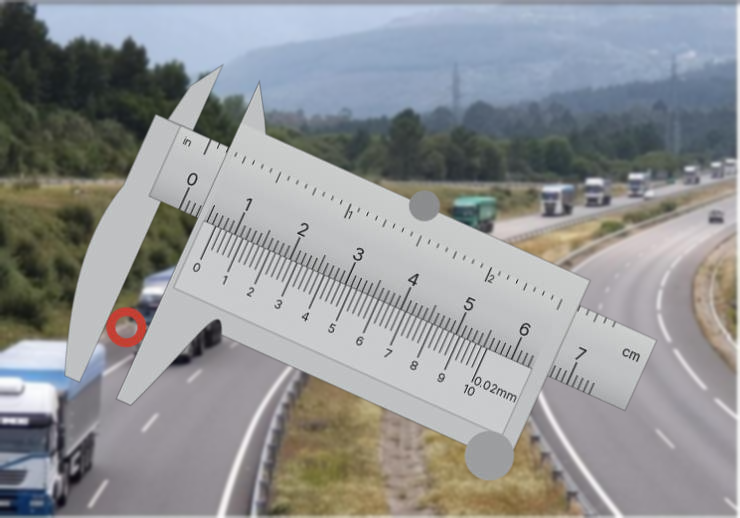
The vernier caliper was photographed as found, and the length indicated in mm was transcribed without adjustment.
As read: 6.6 mm
